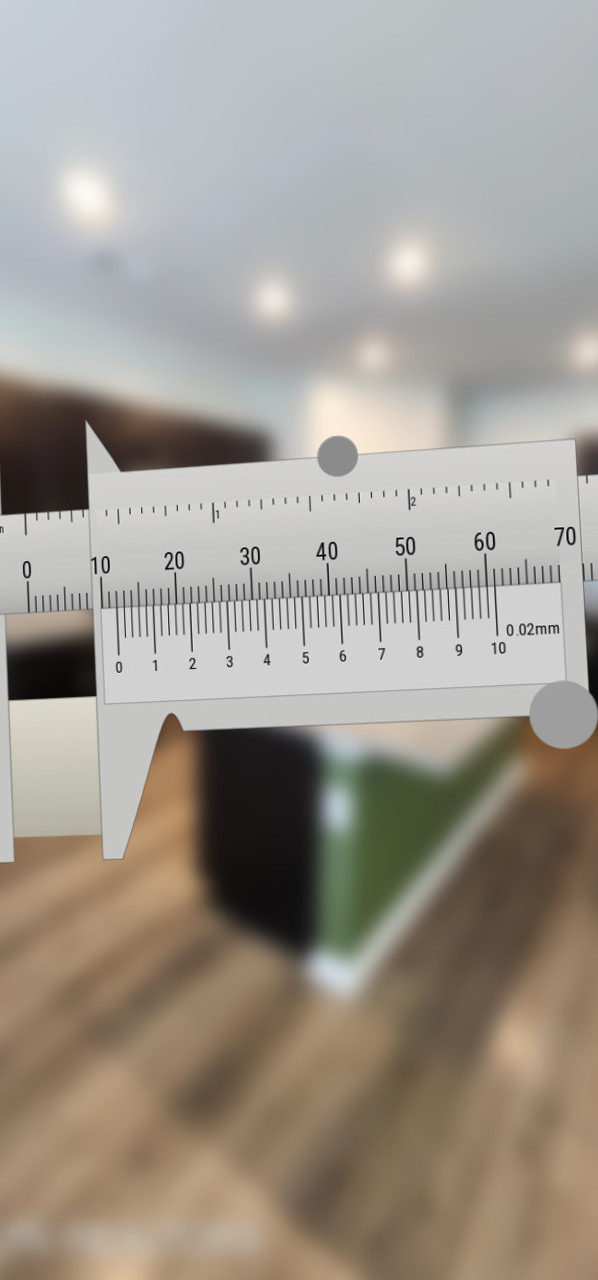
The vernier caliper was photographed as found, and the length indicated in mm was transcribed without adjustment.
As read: 12.0 mm
